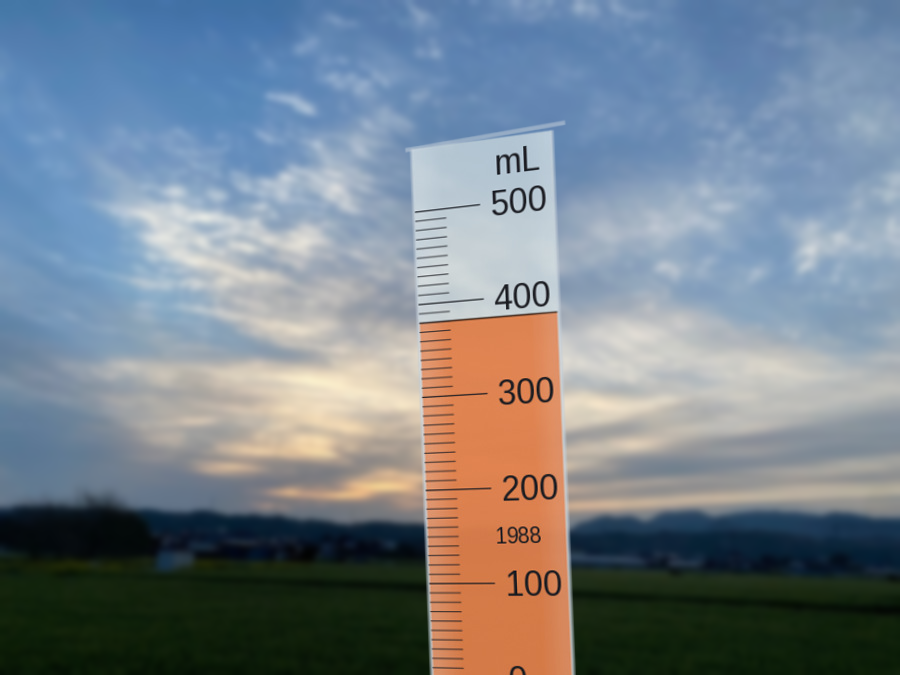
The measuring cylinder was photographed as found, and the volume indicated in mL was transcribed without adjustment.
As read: 380 mL
